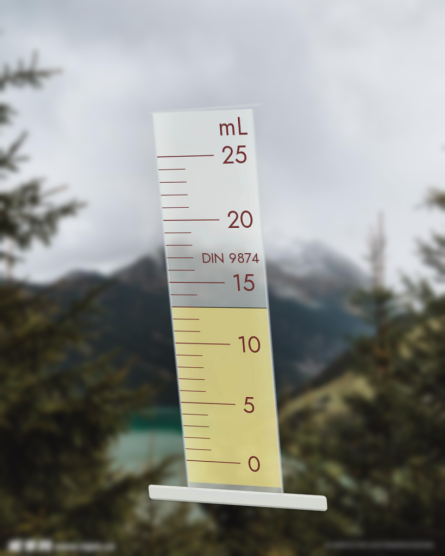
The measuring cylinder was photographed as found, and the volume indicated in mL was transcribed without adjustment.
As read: 13 mL
